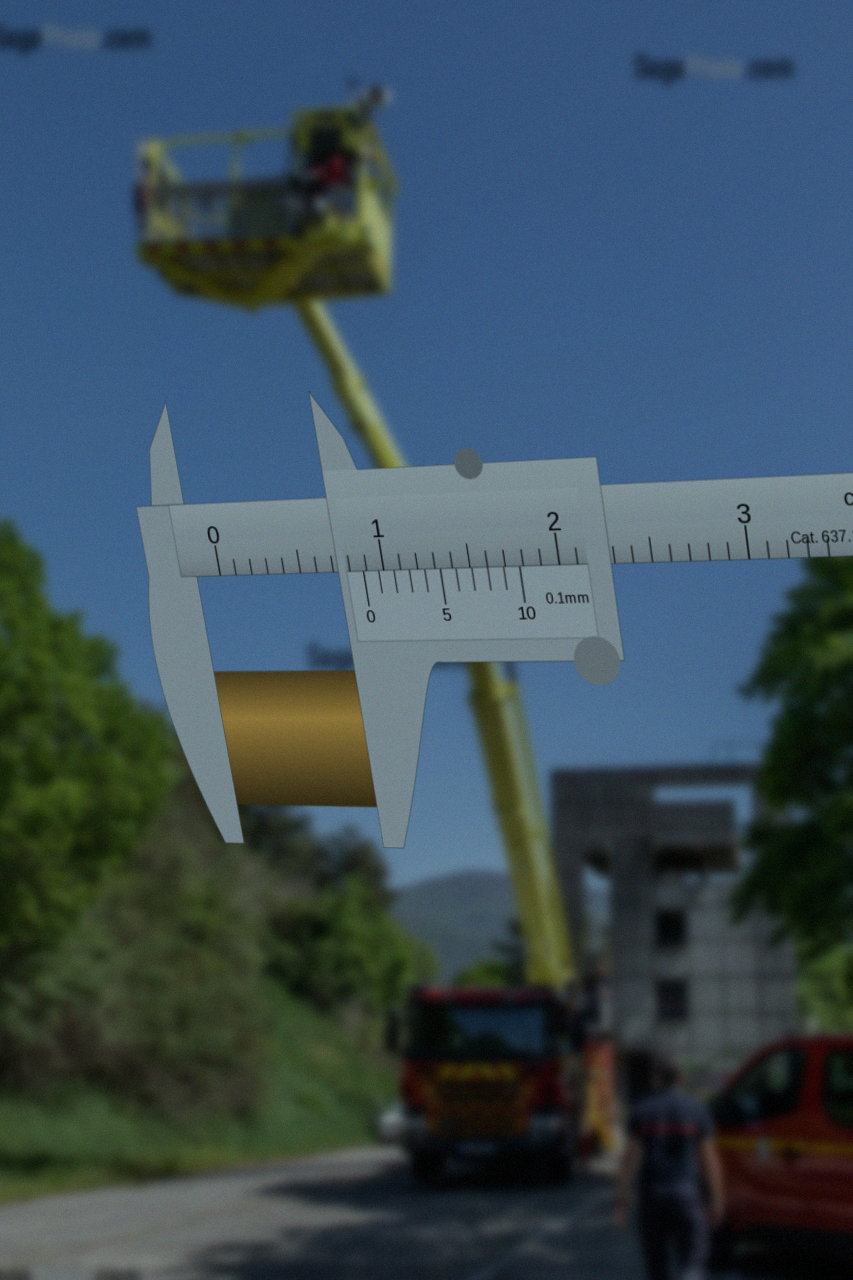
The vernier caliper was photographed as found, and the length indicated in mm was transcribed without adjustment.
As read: 8.8 mm
